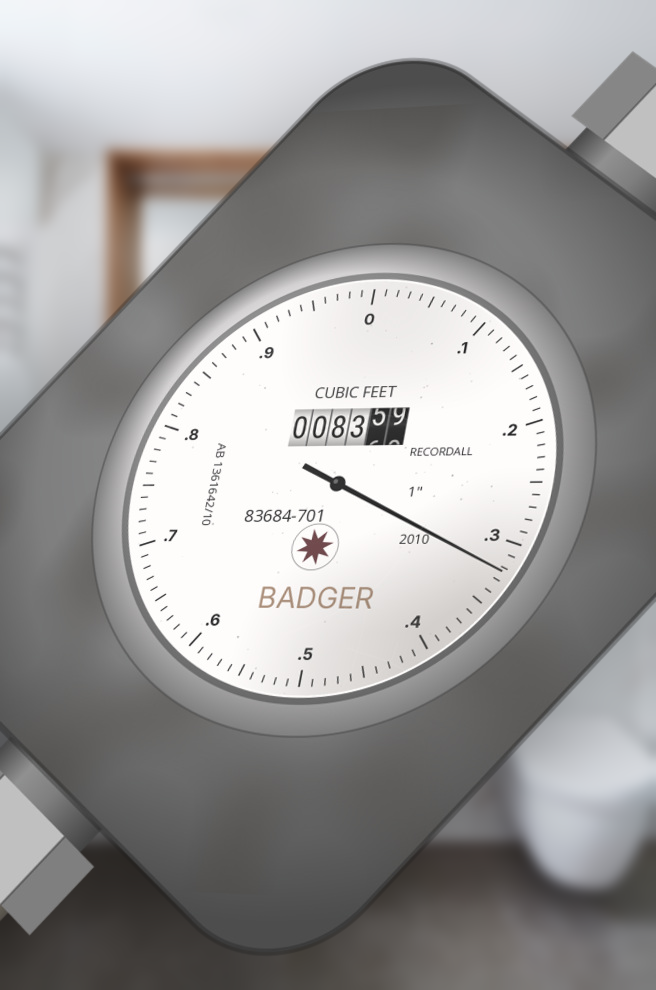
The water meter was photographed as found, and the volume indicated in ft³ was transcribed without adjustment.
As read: 8359.32 ft³
